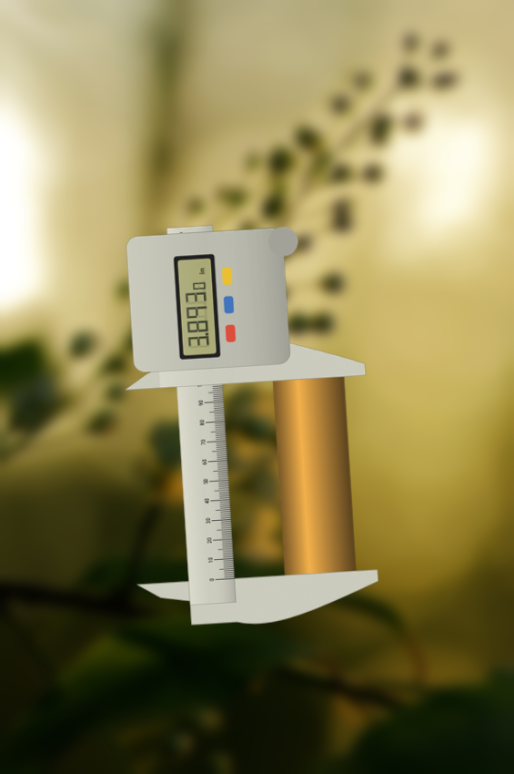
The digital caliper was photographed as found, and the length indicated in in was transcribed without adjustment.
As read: 3.8930 in
